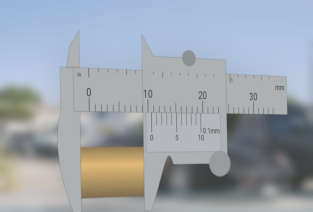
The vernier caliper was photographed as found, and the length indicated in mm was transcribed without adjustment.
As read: 10.6 mm
